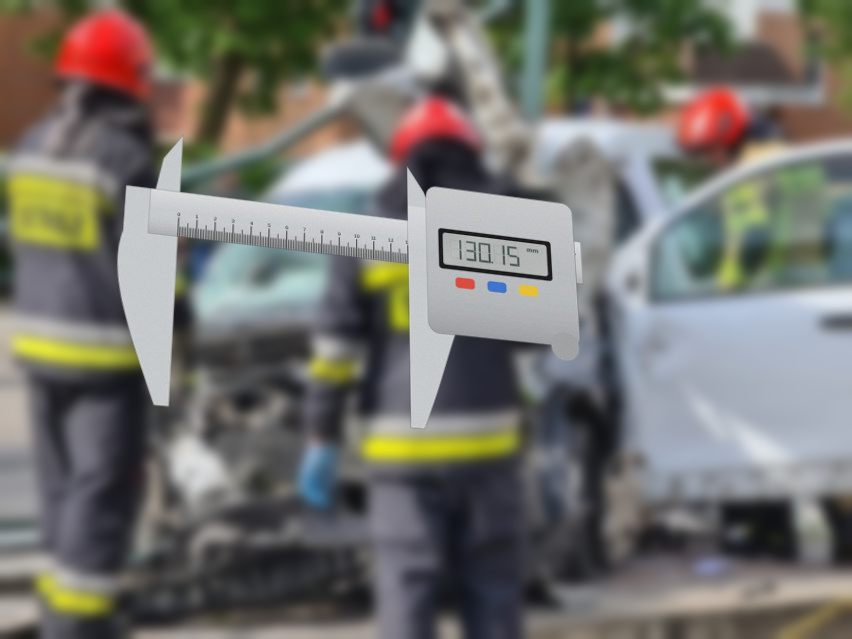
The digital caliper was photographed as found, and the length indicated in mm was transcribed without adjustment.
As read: 130.15 mm
